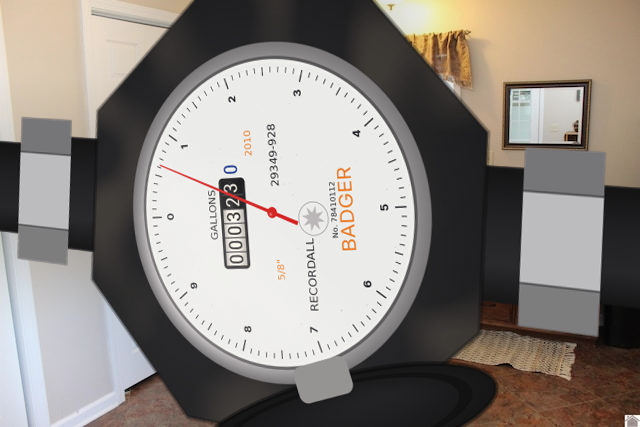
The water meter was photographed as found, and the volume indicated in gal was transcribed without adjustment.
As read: 3230.6 gal
